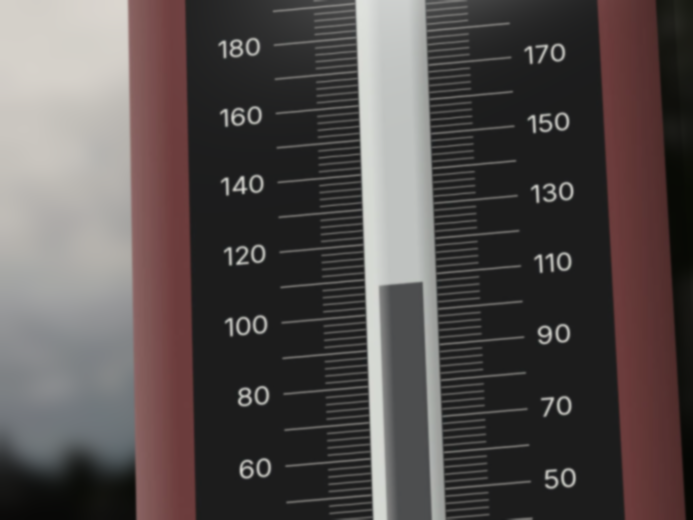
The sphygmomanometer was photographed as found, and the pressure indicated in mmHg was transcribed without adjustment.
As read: 108 mmHg
